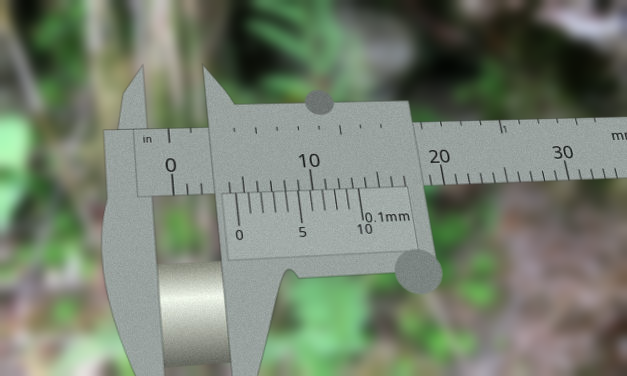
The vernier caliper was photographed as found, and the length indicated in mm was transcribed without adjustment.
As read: 4.4 mm
